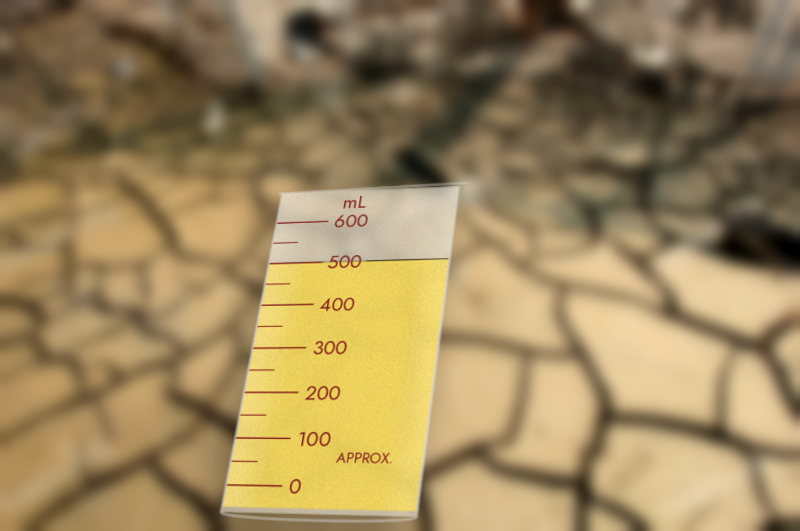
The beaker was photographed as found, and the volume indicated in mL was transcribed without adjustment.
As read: 500 mL
